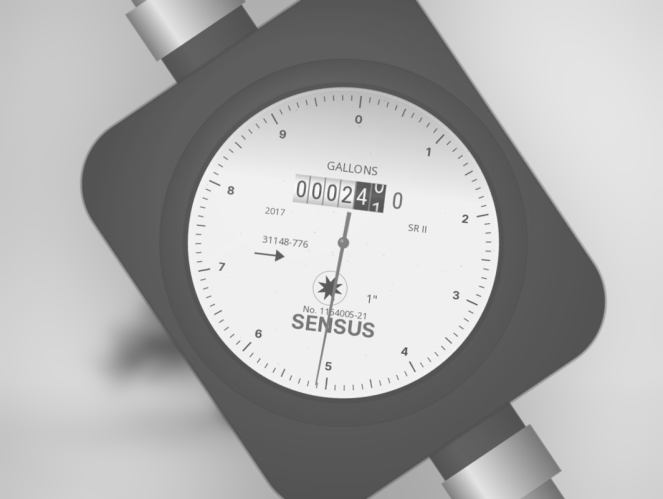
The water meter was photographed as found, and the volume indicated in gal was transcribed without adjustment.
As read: 2405.1 gal
